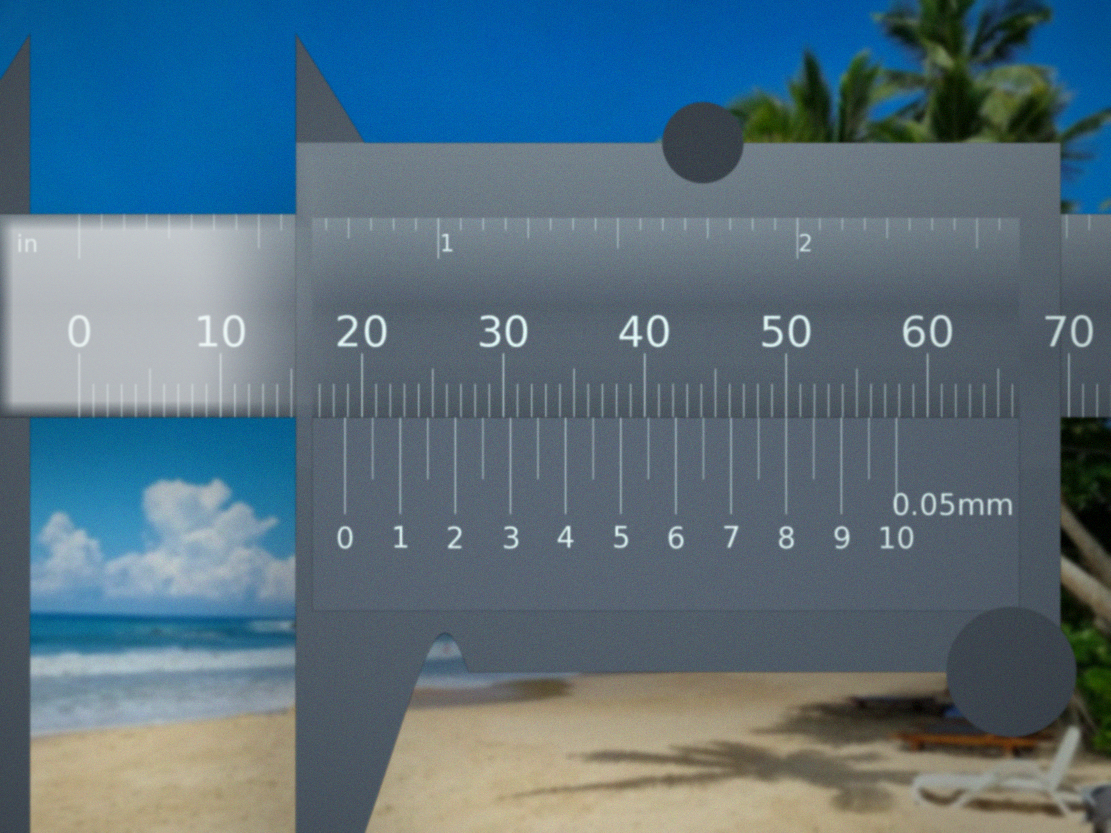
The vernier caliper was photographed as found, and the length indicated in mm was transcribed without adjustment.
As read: 18.8 mm
